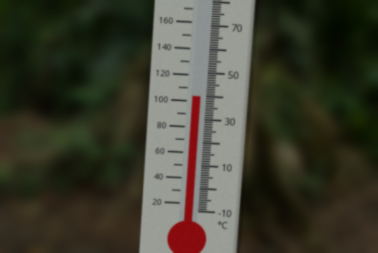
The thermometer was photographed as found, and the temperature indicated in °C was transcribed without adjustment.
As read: 40 °C
